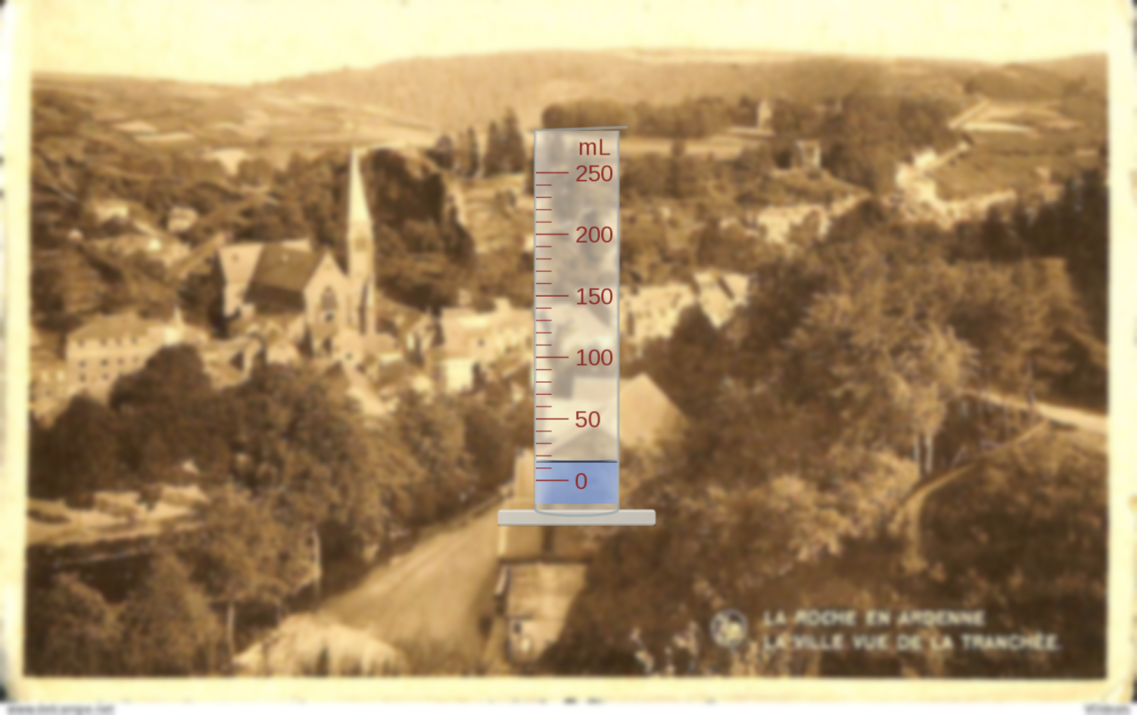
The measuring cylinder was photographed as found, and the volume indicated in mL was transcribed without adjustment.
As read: 15 mL
